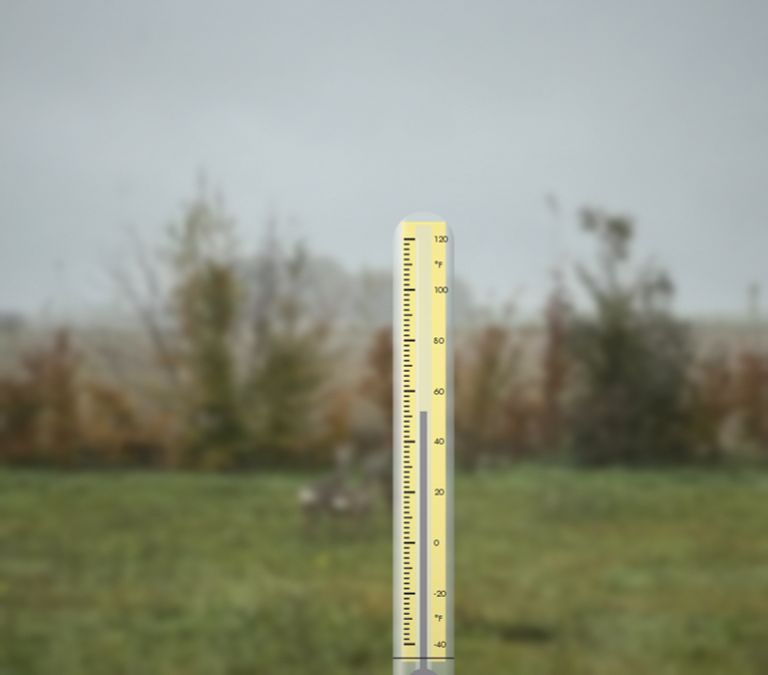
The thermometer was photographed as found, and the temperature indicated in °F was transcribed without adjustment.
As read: 52 °F
